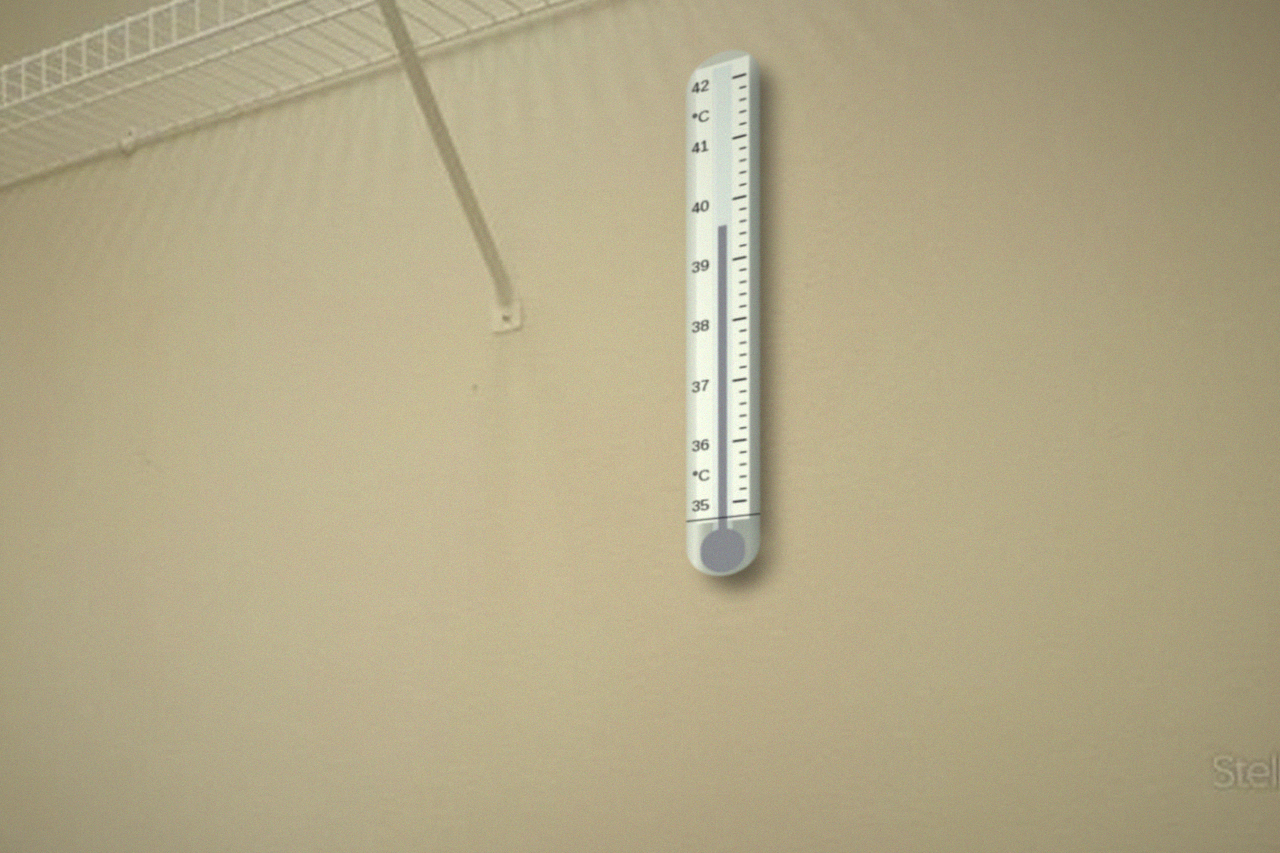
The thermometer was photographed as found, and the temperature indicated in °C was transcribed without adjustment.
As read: 39.6 °C
